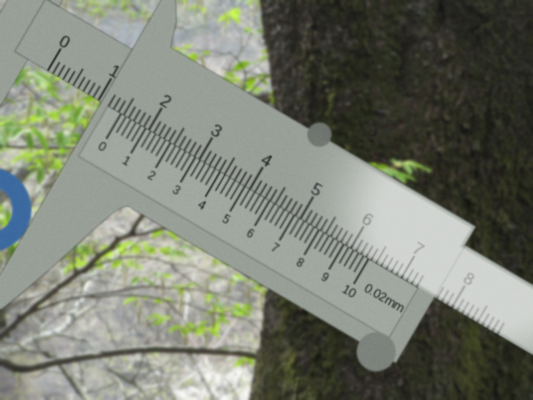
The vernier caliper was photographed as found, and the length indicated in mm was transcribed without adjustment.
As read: 14.5 mm
